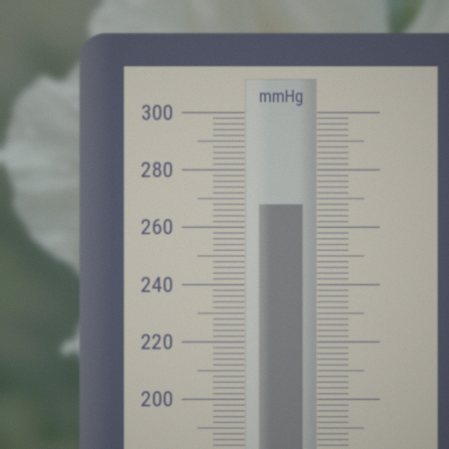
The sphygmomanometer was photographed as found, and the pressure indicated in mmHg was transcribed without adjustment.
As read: 268 mmHg
